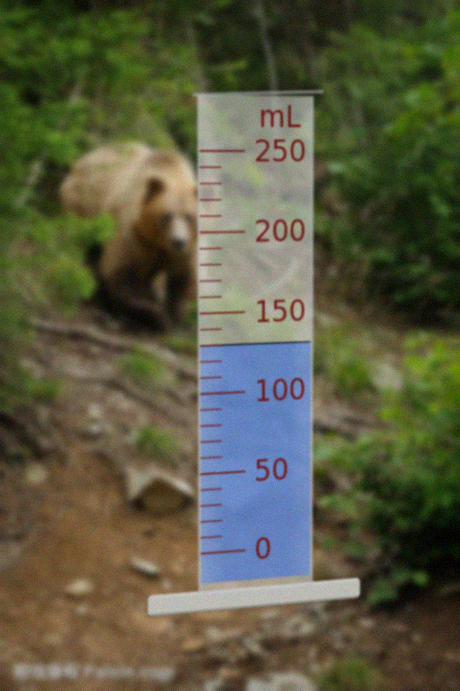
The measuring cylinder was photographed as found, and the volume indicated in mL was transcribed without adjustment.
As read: 130 mL
